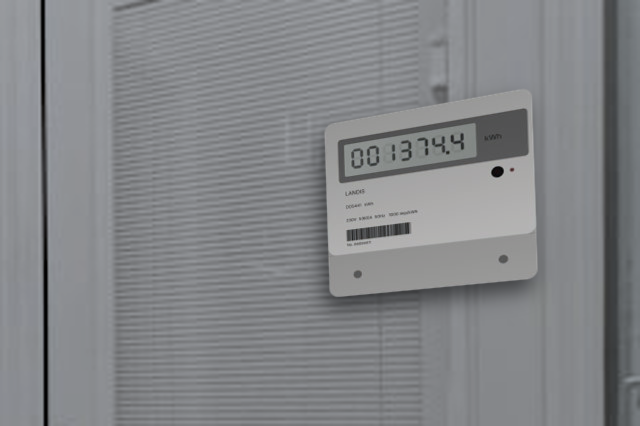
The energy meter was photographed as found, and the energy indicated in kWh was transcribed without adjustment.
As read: 1374.4 kWh
